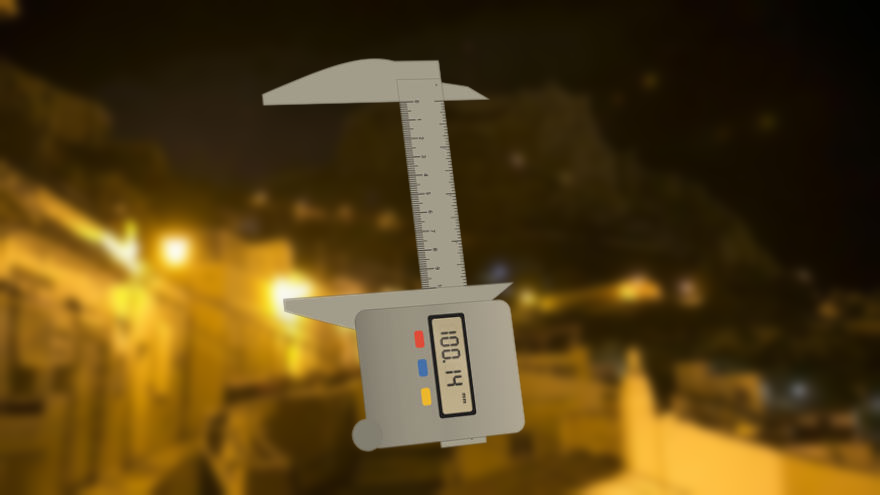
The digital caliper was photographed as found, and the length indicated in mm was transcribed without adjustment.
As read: 100.14 mm
